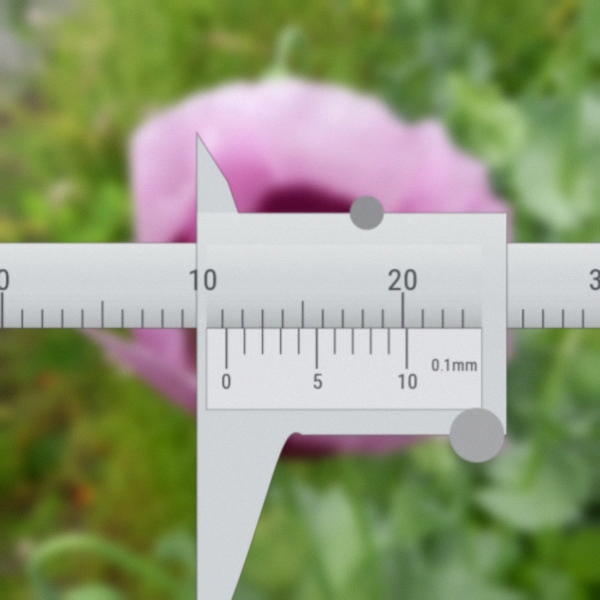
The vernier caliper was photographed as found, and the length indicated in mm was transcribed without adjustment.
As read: 11.2 mm
